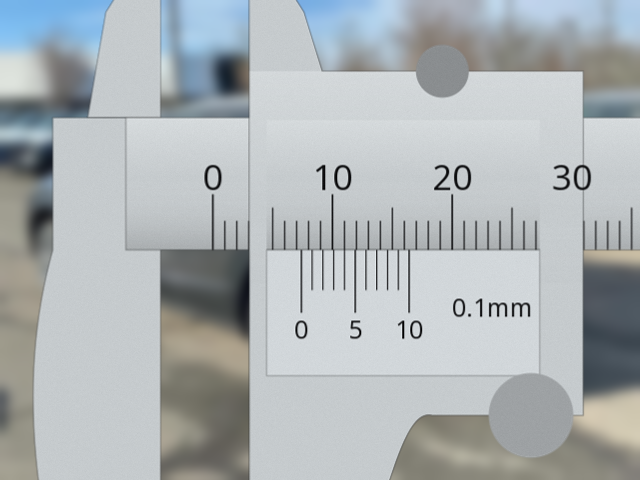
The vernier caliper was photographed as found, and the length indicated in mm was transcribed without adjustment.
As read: 7.4 mm
